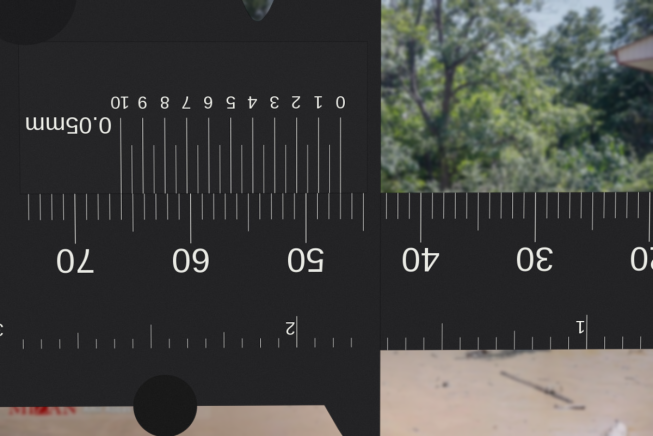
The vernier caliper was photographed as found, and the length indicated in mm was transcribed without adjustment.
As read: 47.0 mm
